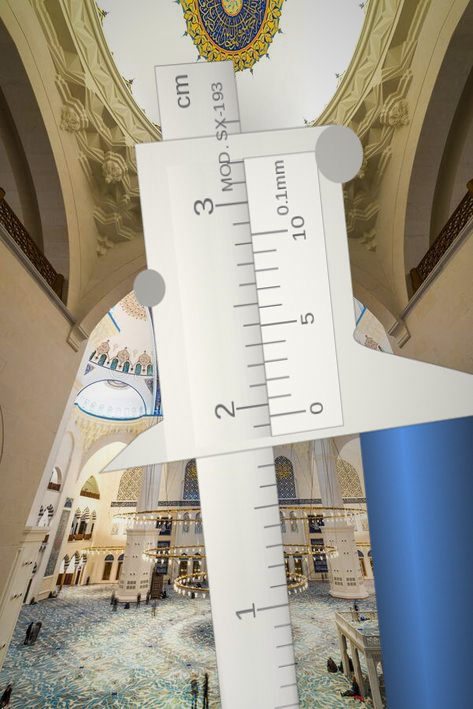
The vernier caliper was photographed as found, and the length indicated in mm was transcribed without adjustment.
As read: 19.4 mm
